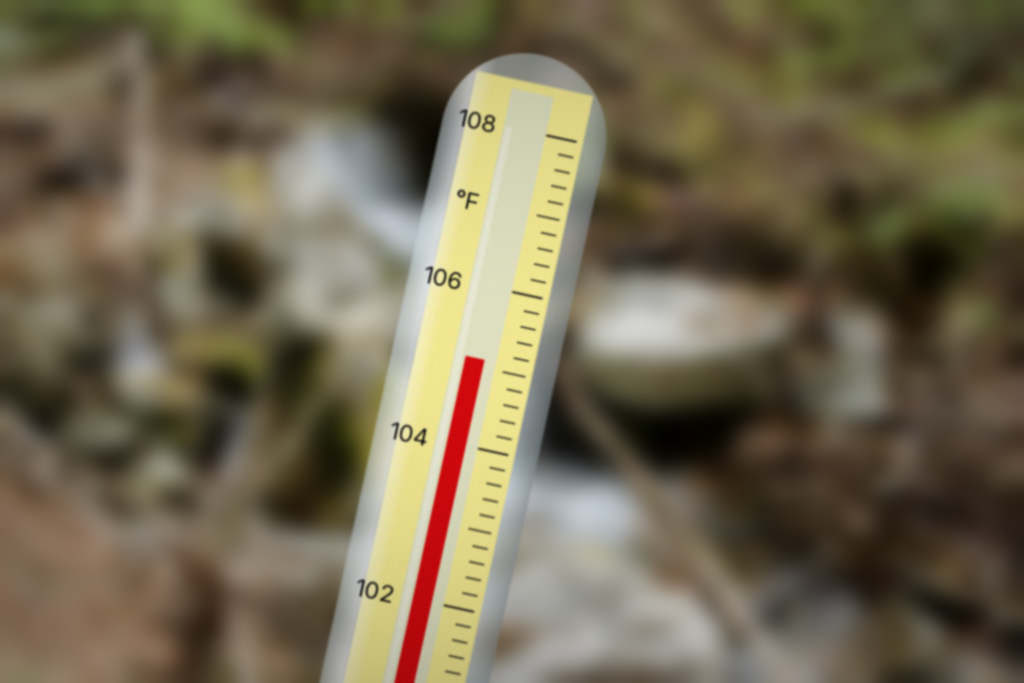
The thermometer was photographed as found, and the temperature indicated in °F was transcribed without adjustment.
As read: 105.1 °F
